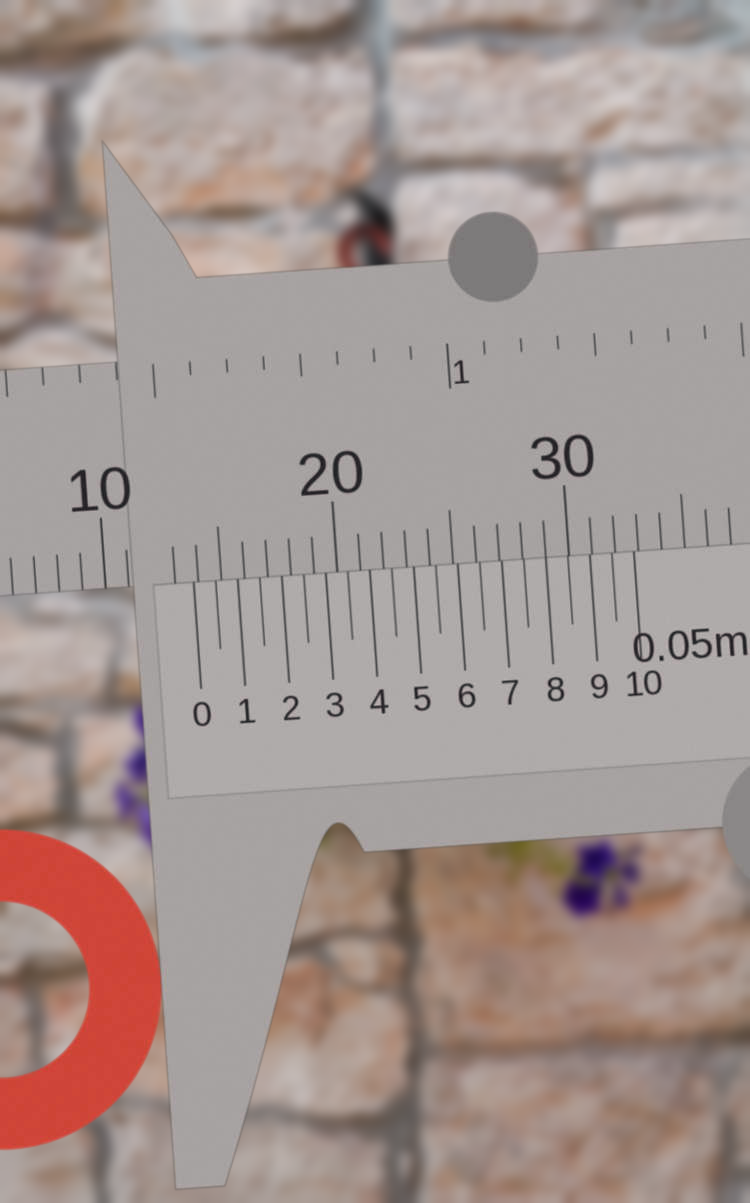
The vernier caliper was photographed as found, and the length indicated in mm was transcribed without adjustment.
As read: 13.8 mm
